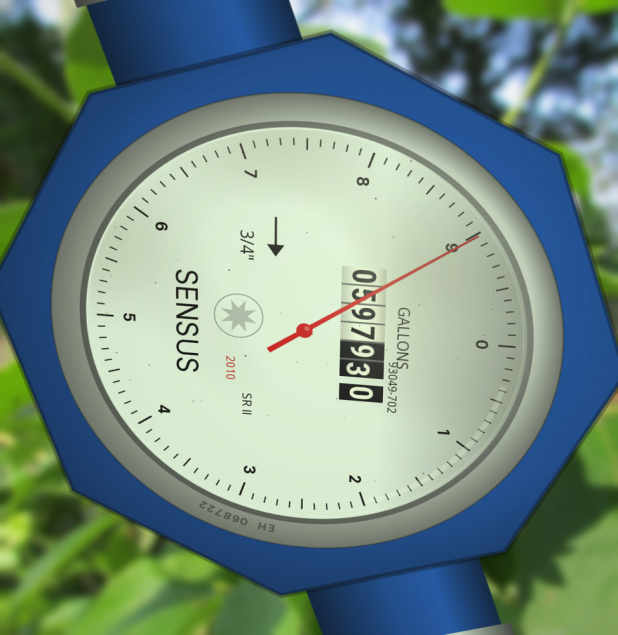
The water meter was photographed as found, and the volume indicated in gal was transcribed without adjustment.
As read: 597929.0 gal
